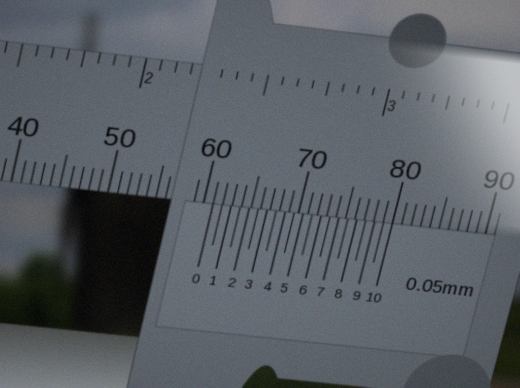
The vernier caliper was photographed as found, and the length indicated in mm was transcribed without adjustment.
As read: 61.0 mm
